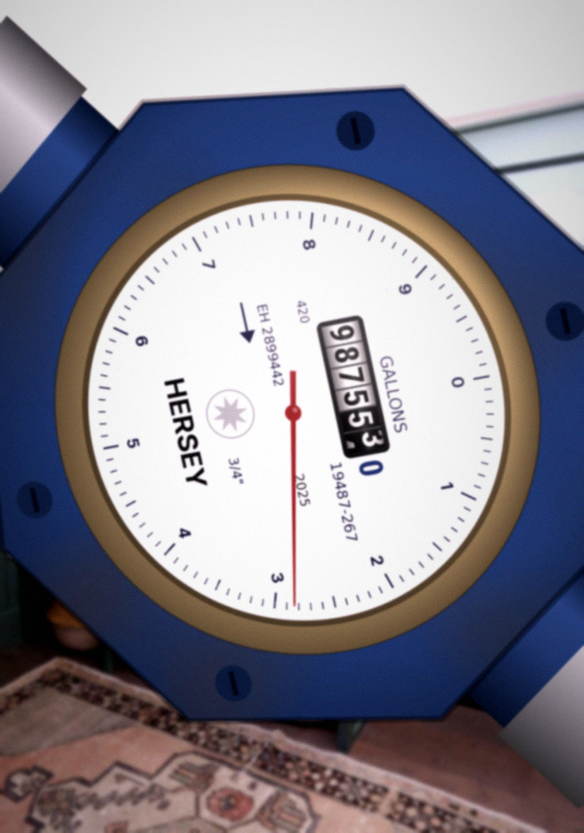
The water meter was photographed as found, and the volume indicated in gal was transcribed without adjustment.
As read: 9875532.8 gal
